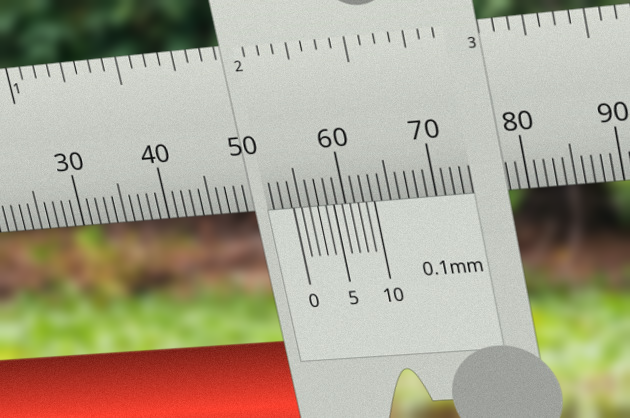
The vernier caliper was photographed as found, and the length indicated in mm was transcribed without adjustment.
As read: 54.2 mm
